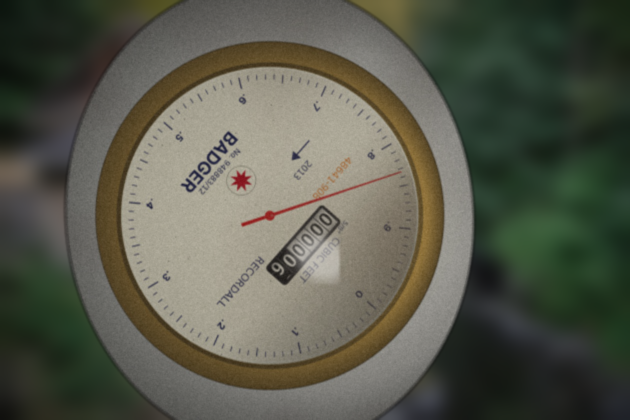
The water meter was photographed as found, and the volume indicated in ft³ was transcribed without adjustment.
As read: 5.83 ft³
